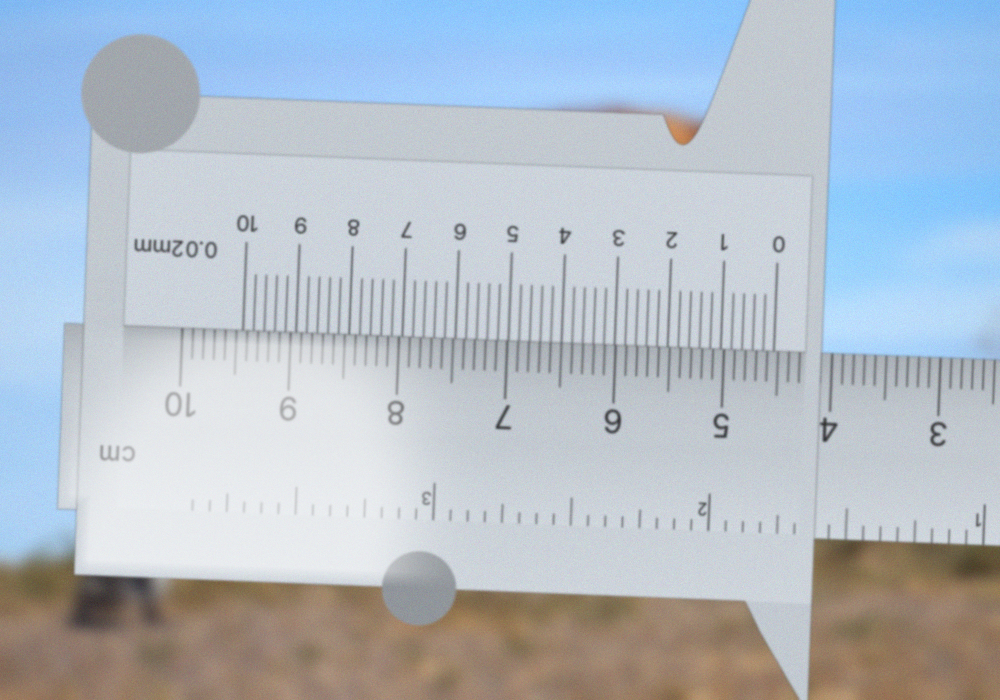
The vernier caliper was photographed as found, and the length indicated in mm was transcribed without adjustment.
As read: 45.4 mm
